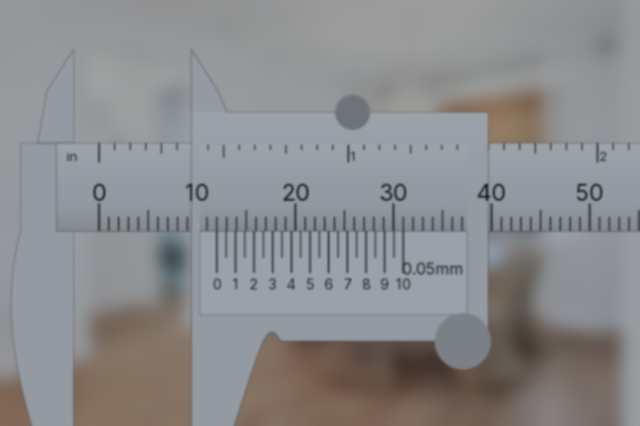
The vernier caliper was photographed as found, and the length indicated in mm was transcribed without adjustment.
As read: 12.0 mm
